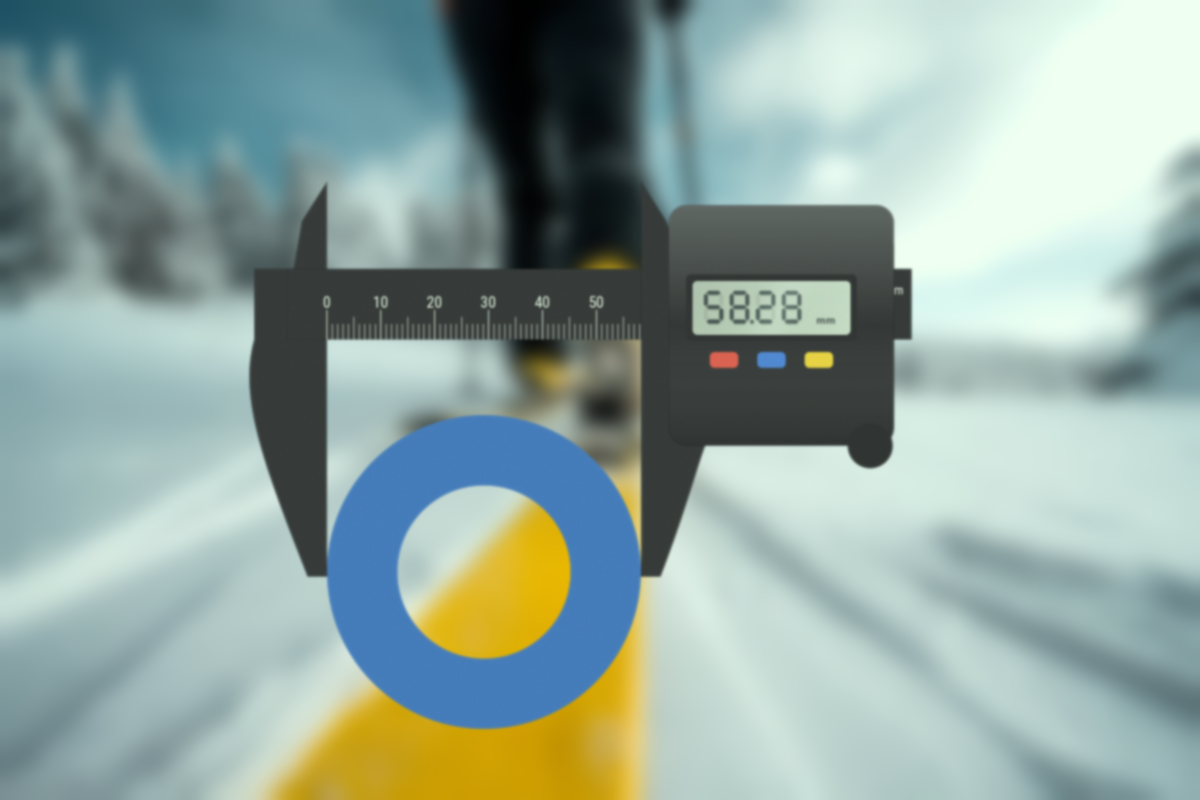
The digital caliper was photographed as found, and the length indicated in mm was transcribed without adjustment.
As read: 58.28 mm
